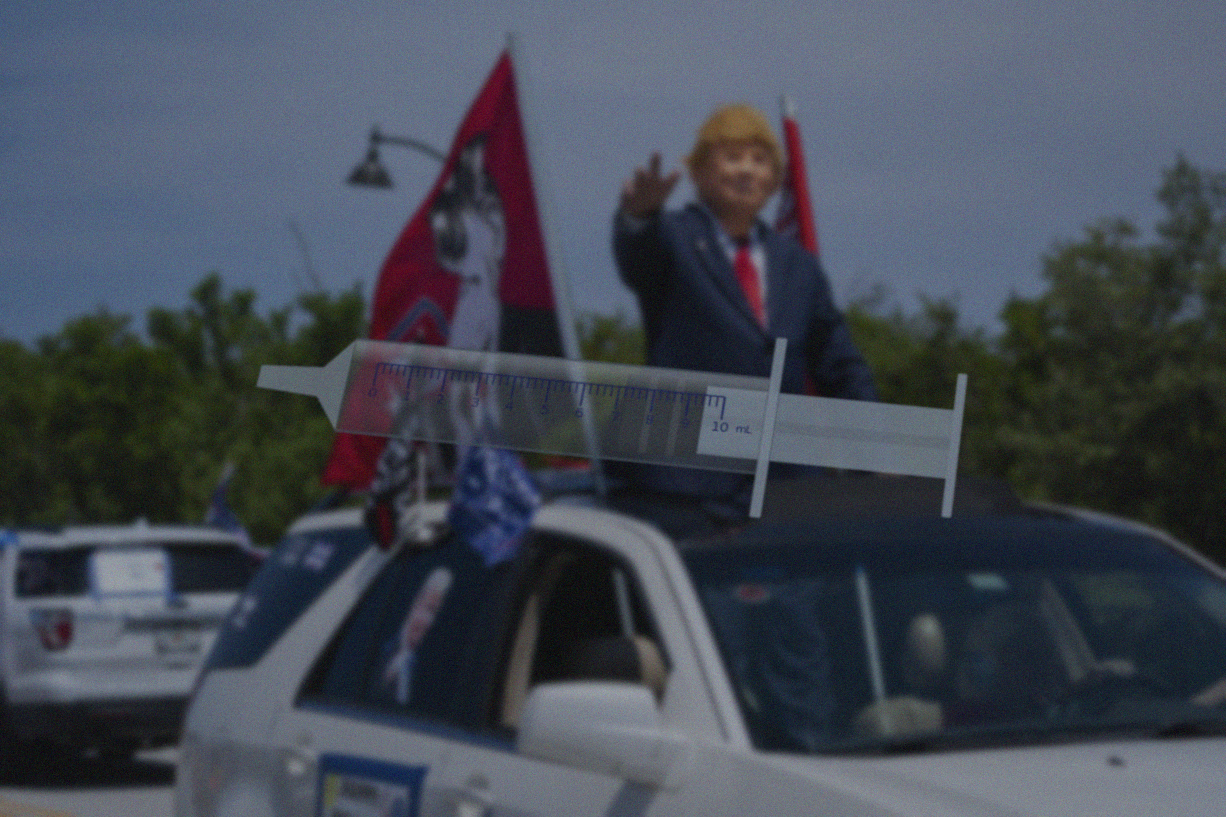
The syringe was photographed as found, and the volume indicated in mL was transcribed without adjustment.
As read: 7.2 mL
